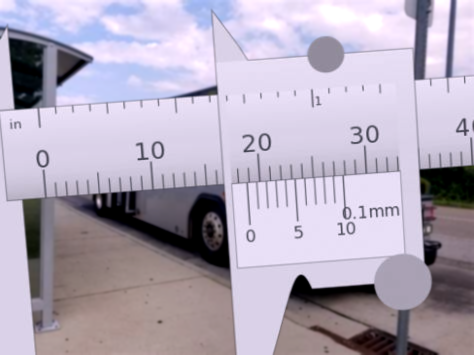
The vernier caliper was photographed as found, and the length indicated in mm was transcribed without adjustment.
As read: 18.8 mm
